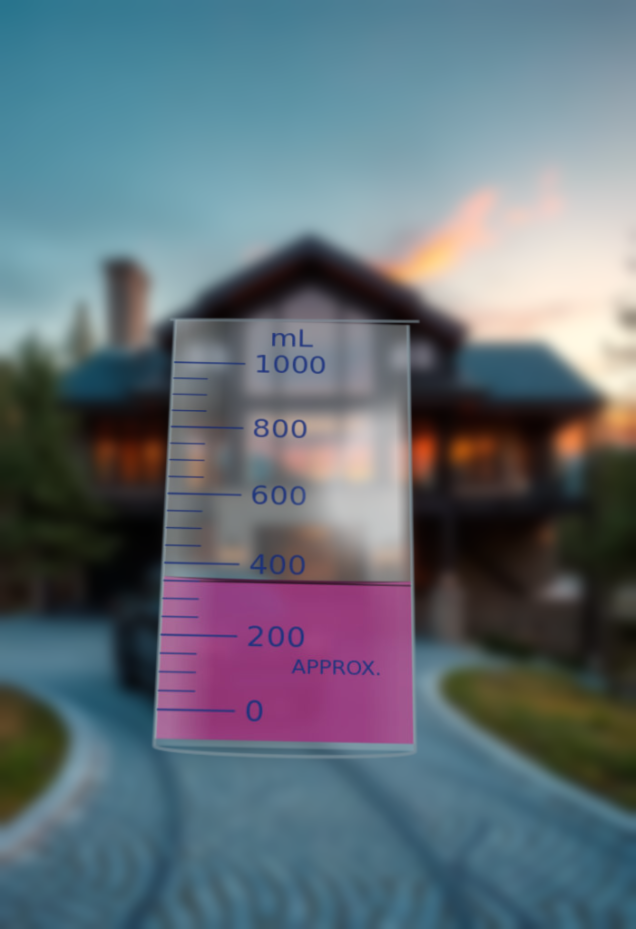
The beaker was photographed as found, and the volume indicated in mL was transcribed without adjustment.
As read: 350 mL
